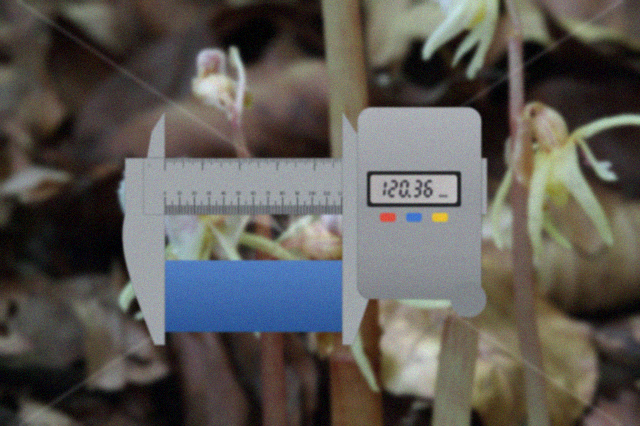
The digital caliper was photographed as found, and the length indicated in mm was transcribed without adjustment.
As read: 120.36 mm
